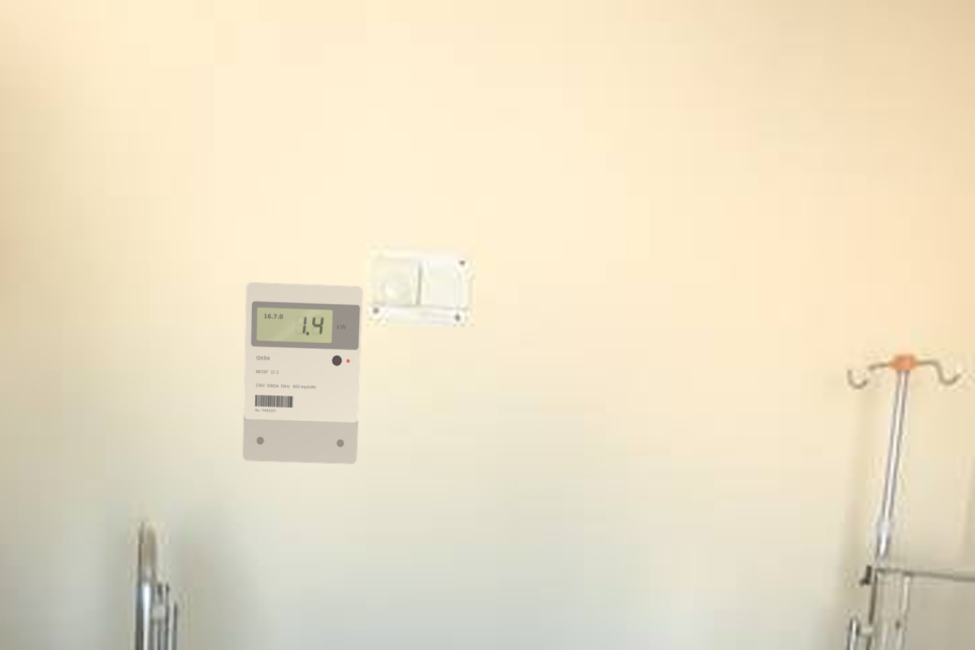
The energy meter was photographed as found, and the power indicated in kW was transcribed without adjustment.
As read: 1.4 kW
